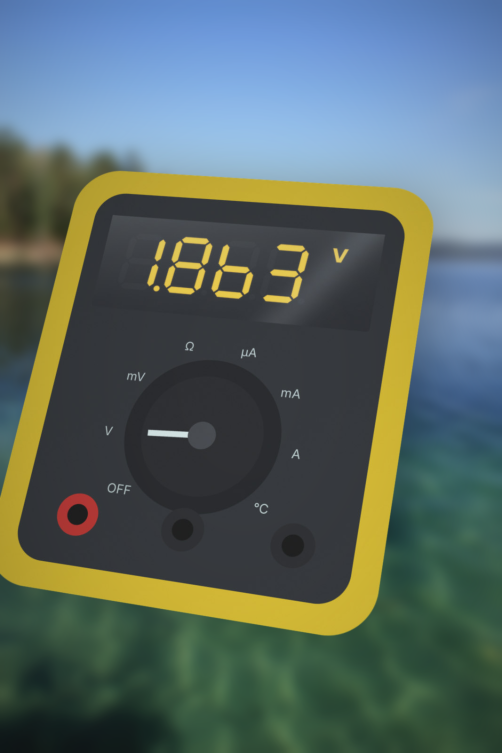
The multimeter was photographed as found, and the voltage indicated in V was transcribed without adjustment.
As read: 1.863 V
